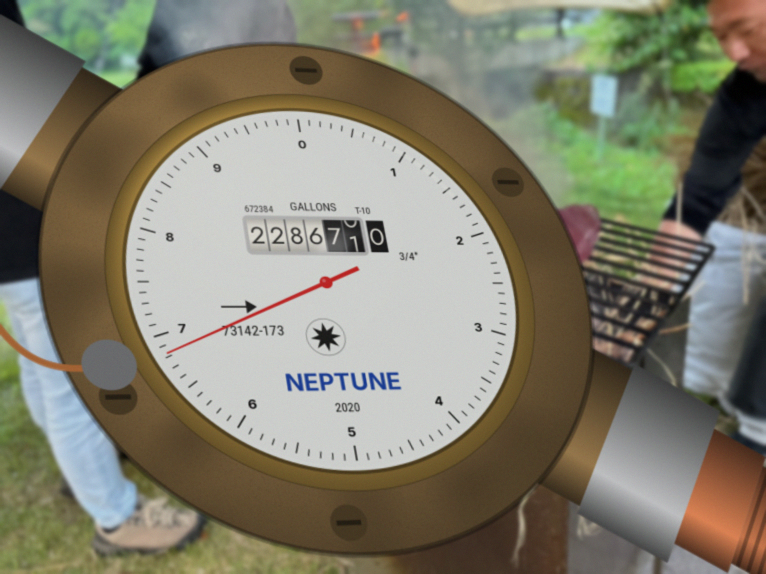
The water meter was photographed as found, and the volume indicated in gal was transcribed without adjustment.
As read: 2286706.8 gal
